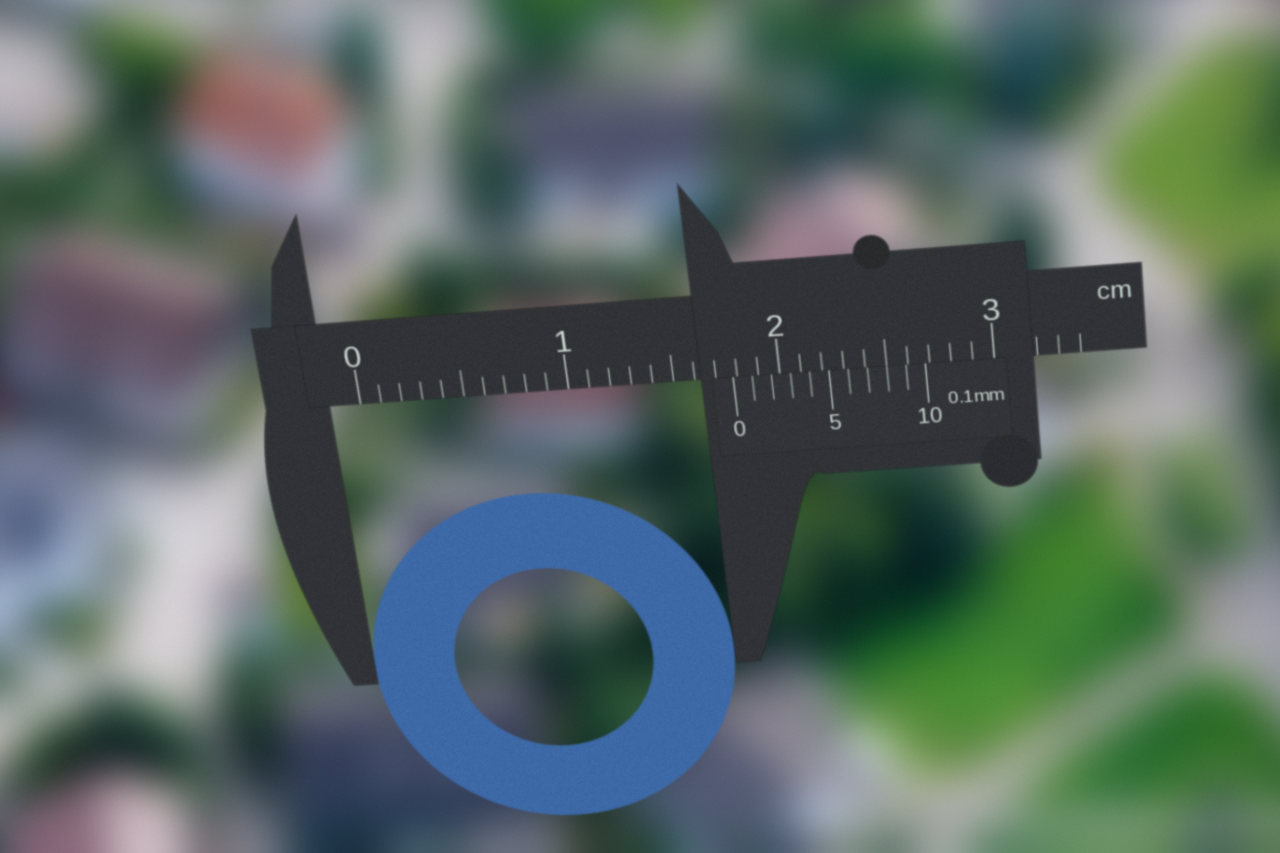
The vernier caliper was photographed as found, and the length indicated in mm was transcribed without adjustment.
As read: 17.8 mm
